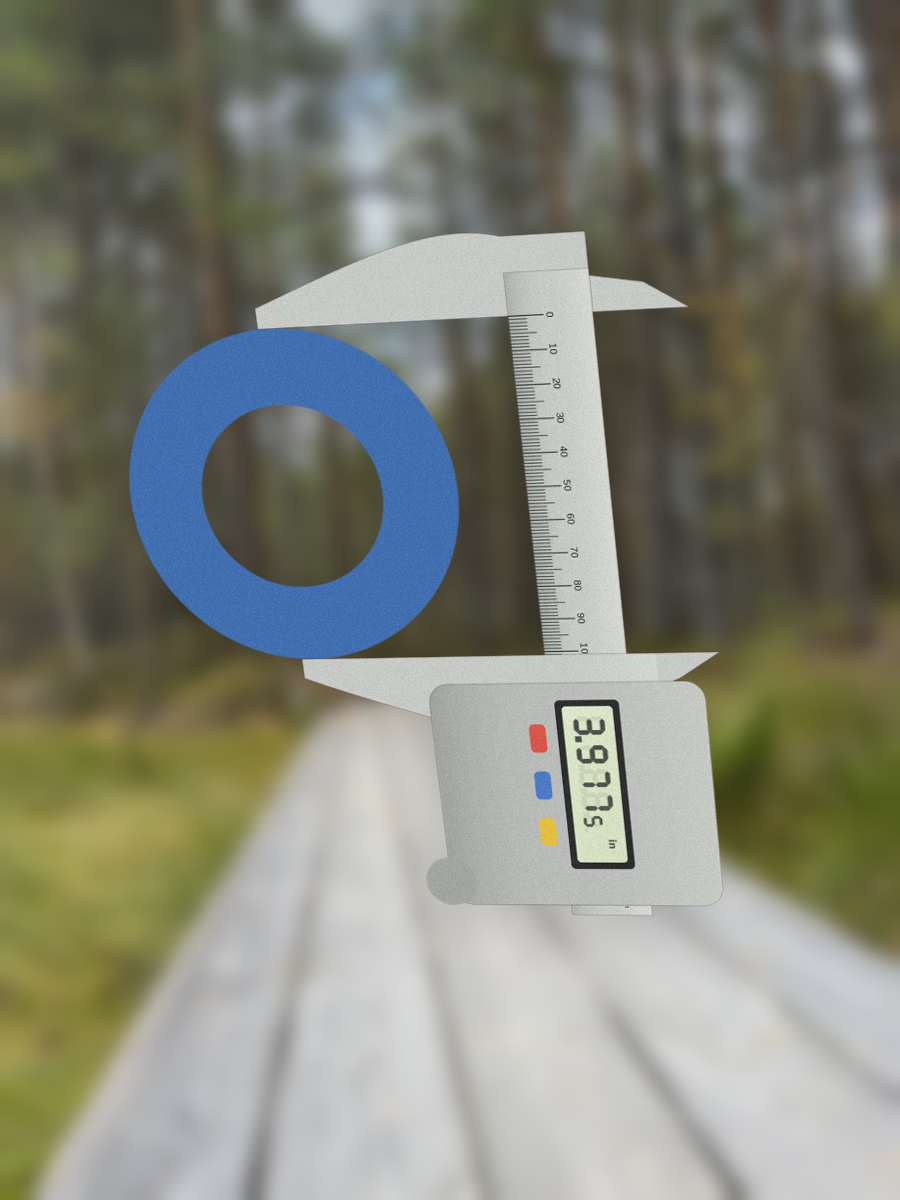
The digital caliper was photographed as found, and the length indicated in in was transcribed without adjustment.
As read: 3.9775 in
